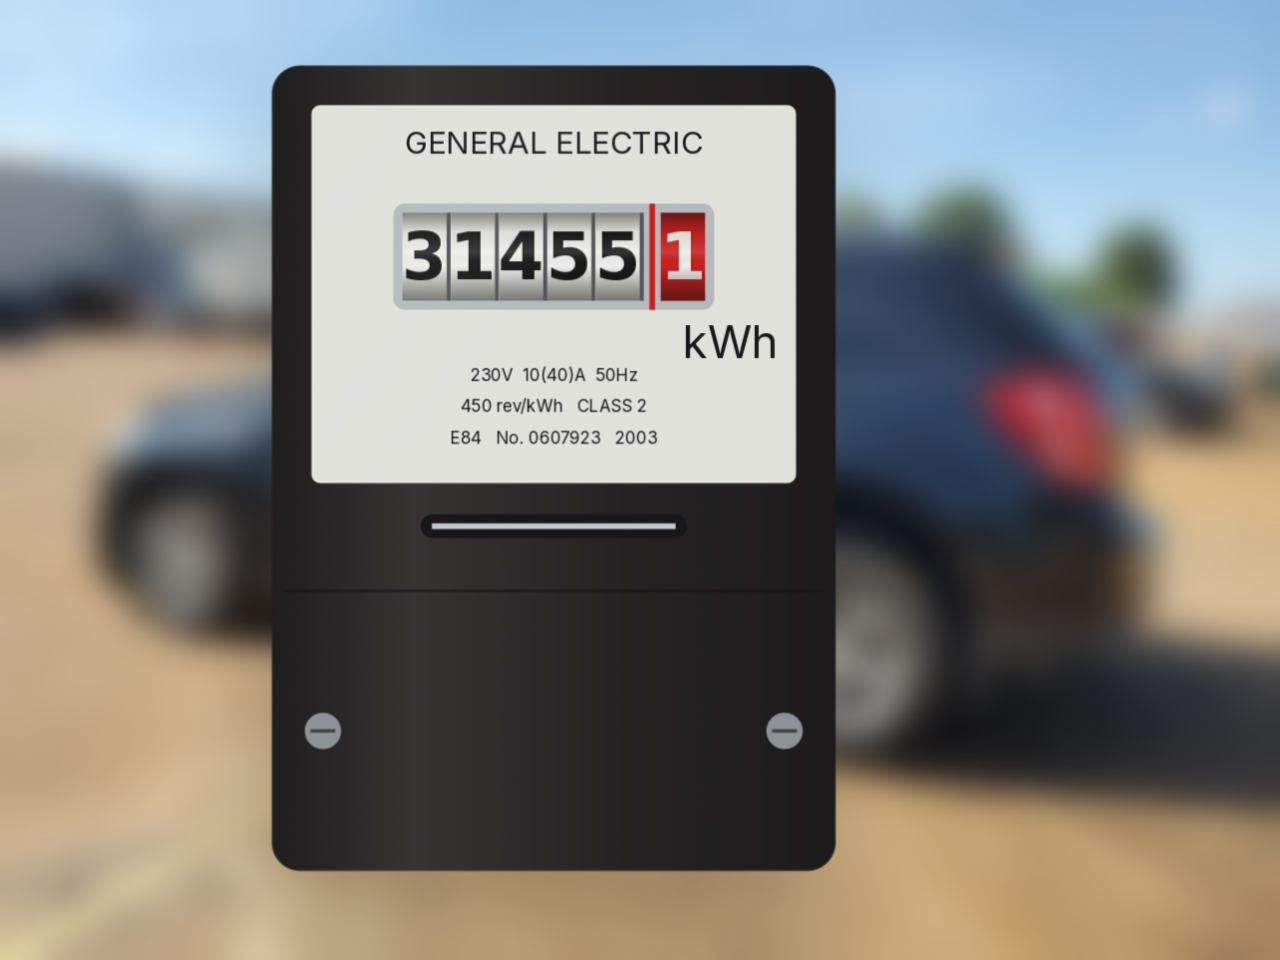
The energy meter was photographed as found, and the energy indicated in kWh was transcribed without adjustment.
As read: 31455.1 kWh
